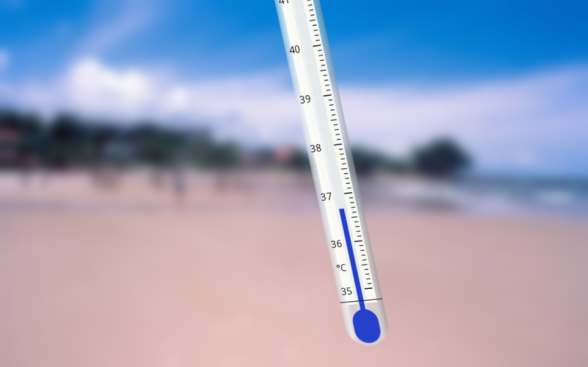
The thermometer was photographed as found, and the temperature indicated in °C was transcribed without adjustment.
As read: 36.7 °C
